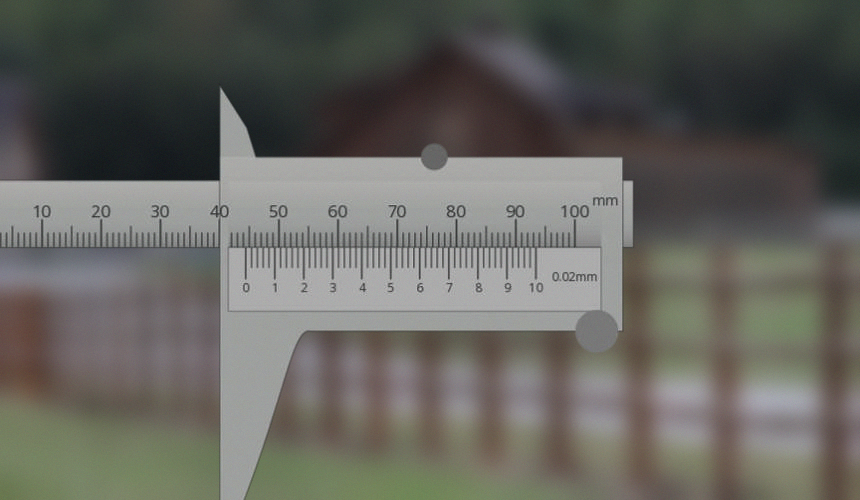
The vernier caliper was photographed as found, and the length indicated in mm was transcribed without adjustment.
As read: 44.4 mm
